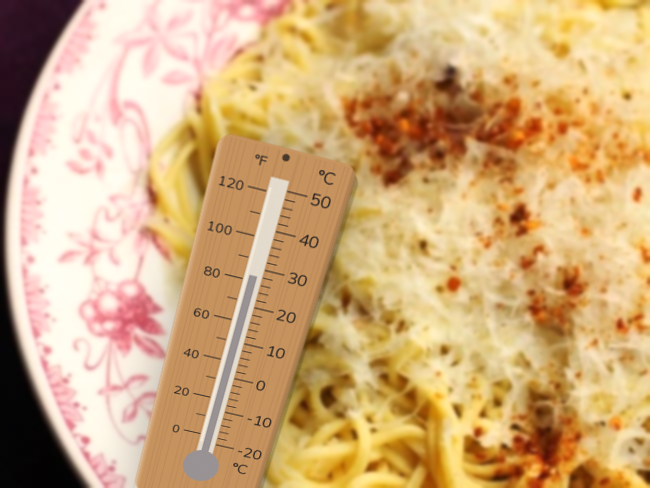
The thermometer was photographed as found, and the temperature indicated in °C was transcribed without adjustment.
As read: 28 °C
